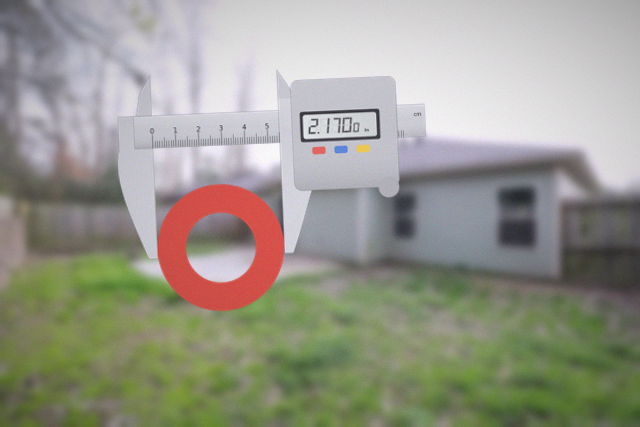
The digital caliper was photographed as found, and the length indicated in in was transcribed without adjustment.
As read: 2.1700 in
